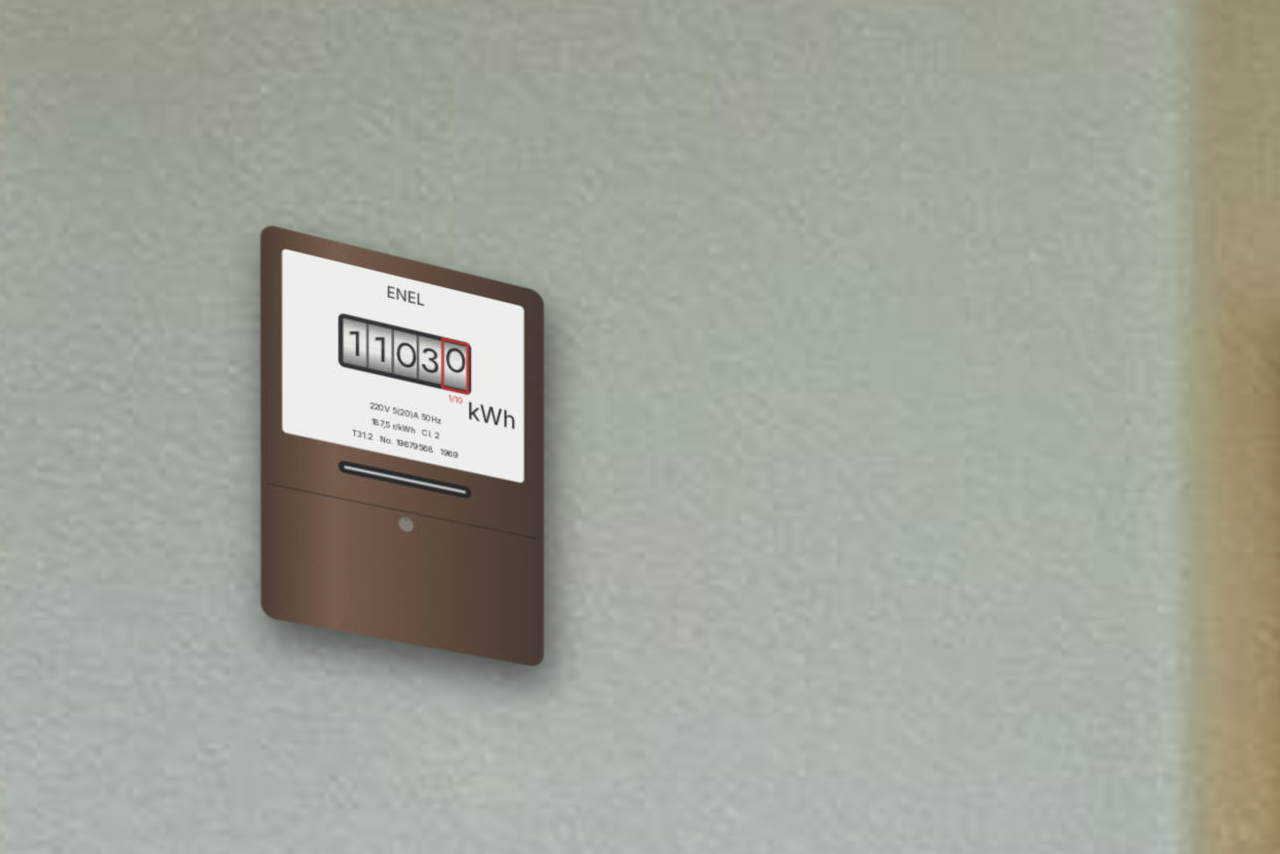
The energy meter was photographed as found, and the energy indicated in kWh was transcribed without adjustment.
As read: 1103.0 kWh
